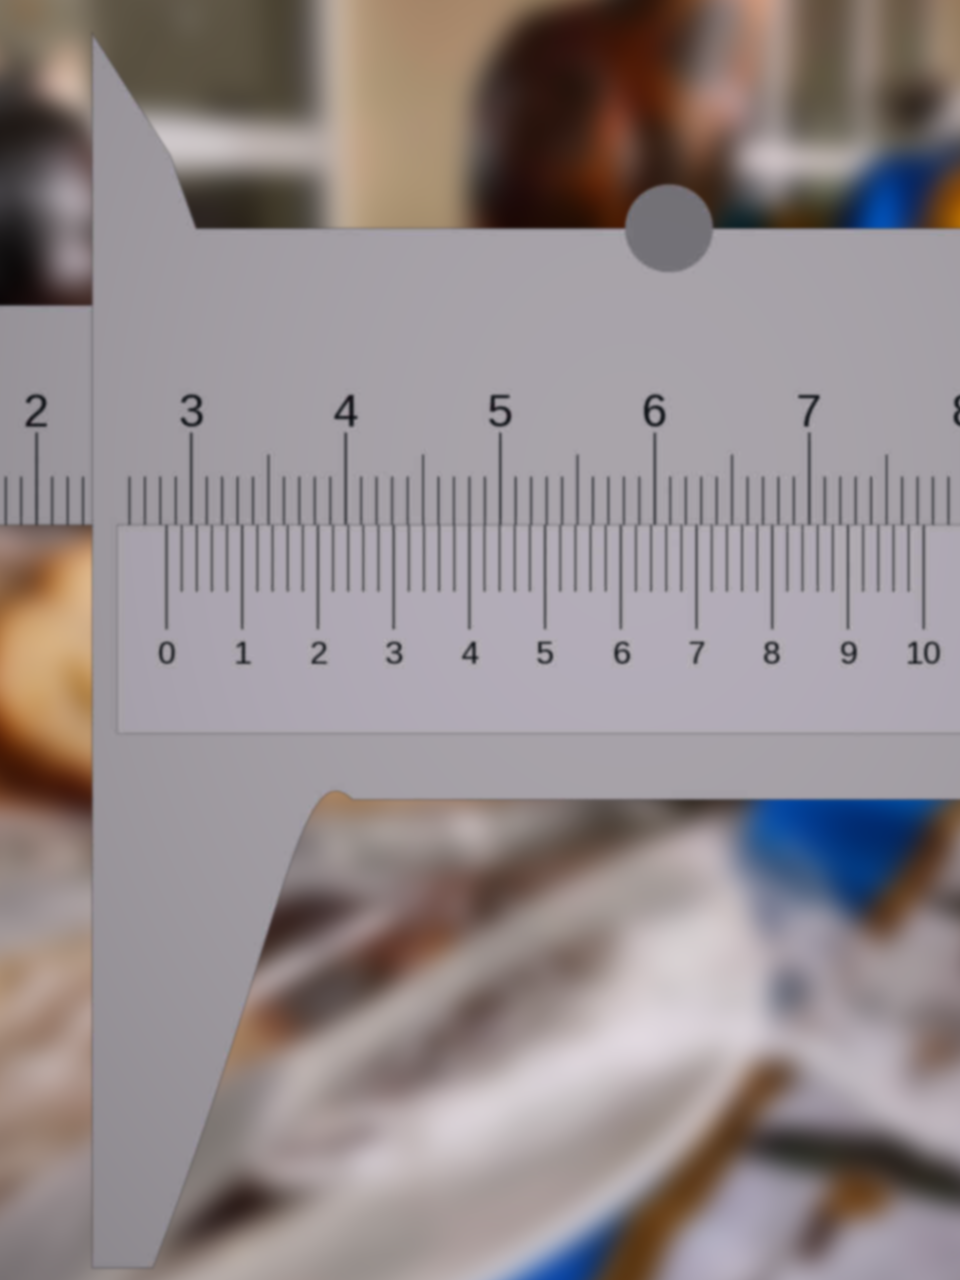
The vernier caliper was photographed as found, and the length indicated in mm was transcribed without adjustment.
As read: 28.4 mm
